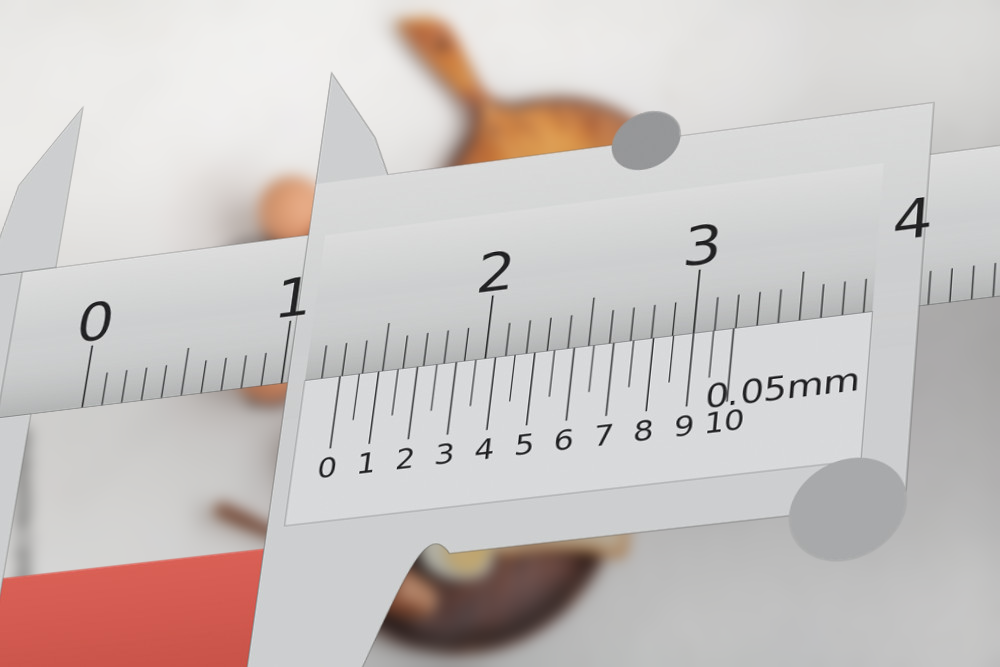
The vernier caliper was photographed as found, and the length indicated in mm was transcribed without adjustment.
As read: 12.9 mm
